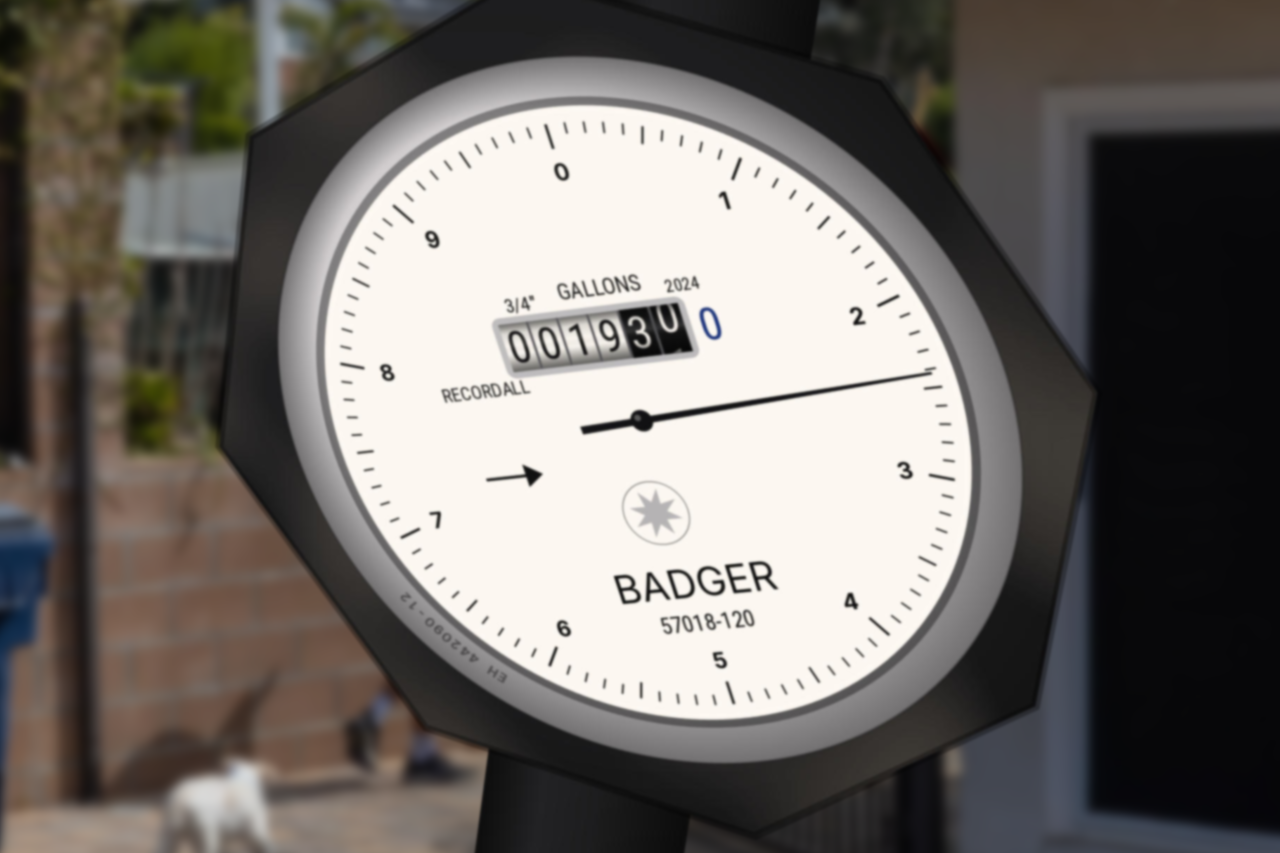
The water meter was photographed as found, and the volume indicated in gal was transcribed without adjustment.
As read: 19302.4 gal
